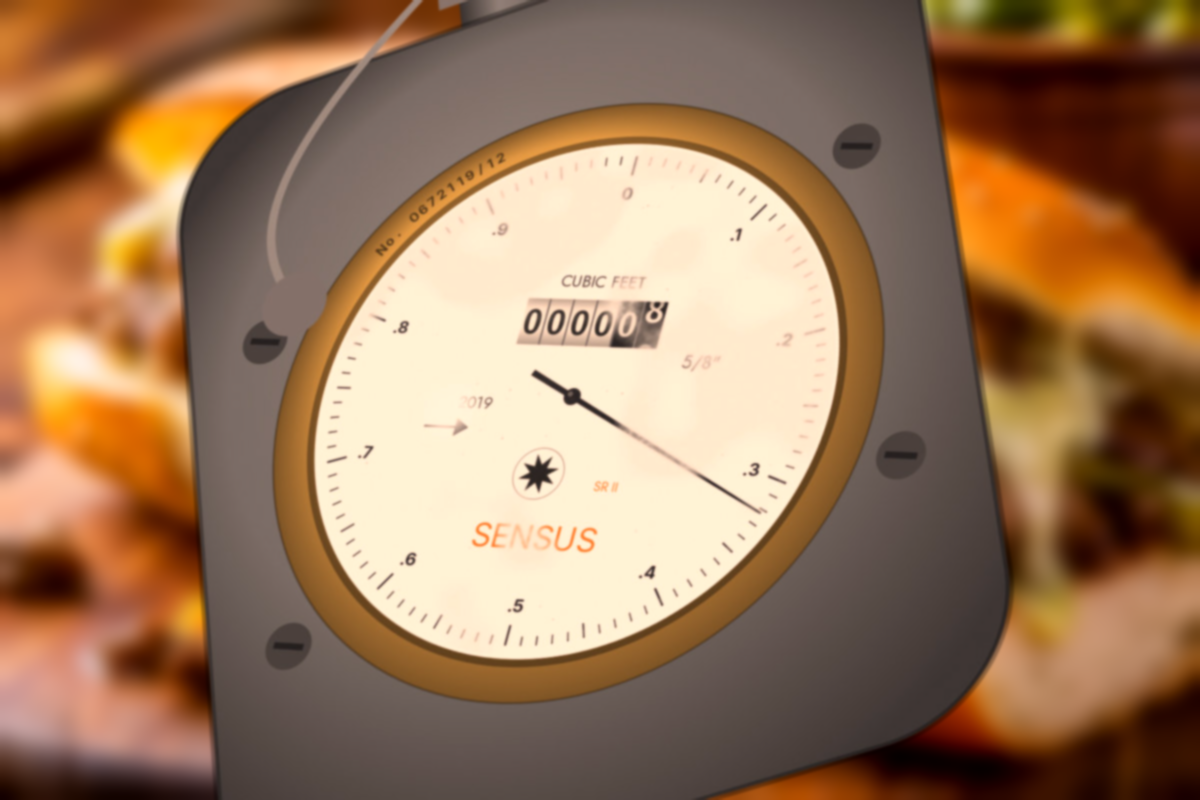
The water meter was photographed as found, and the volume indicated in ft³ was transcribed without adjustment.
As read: 8.32 ft³
